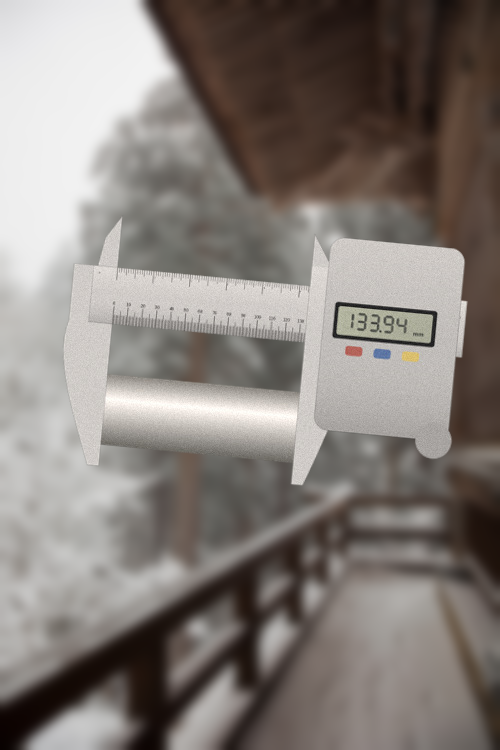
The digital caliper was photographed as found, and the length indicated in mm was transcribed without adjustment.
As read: 133.94 mm
